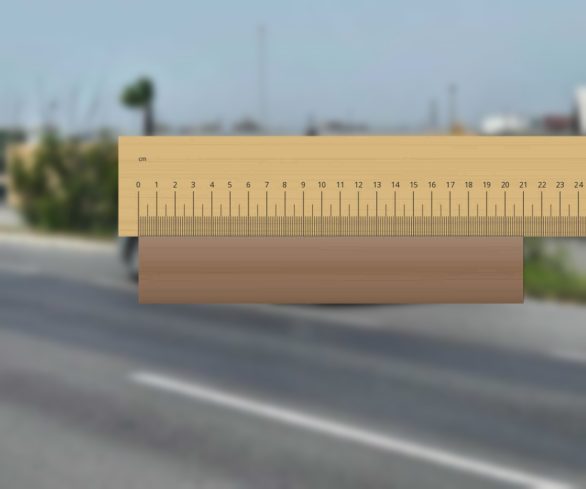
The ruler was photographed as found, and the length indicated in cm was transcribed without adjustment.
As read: 21 cm
